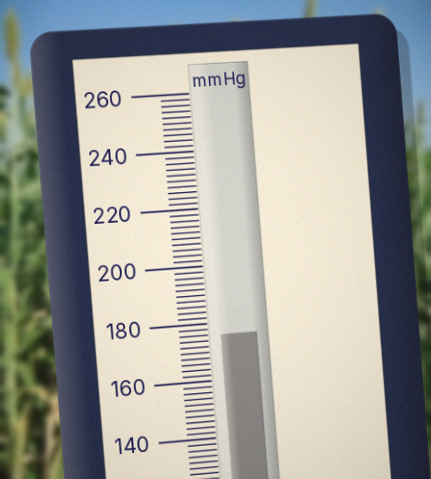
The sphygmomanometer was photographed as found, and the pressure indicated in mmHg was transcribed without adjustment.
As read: 176 mmHg
